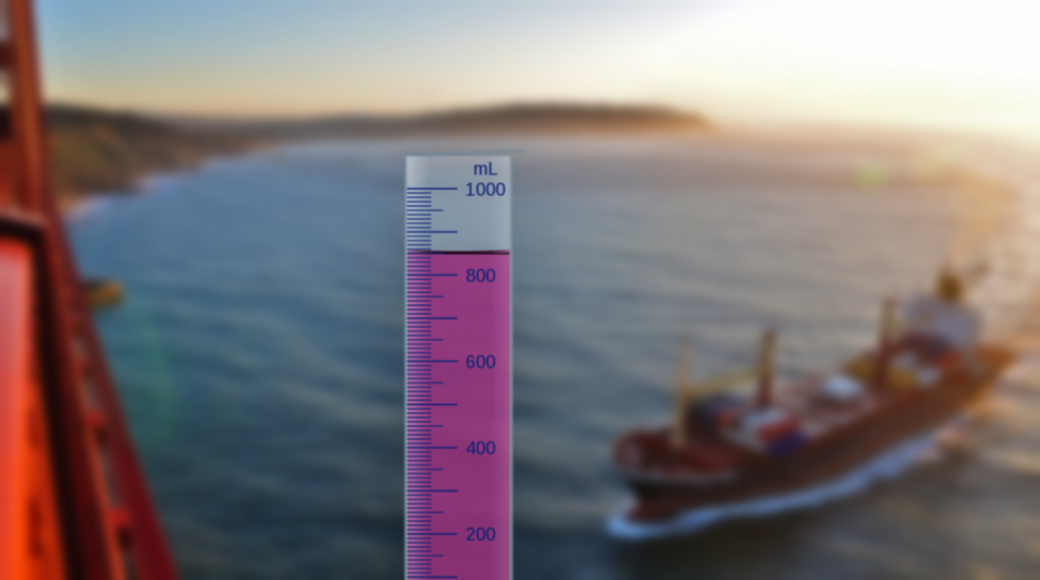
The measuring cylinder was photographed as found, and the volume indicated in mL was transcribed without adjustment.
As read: 850 mL
